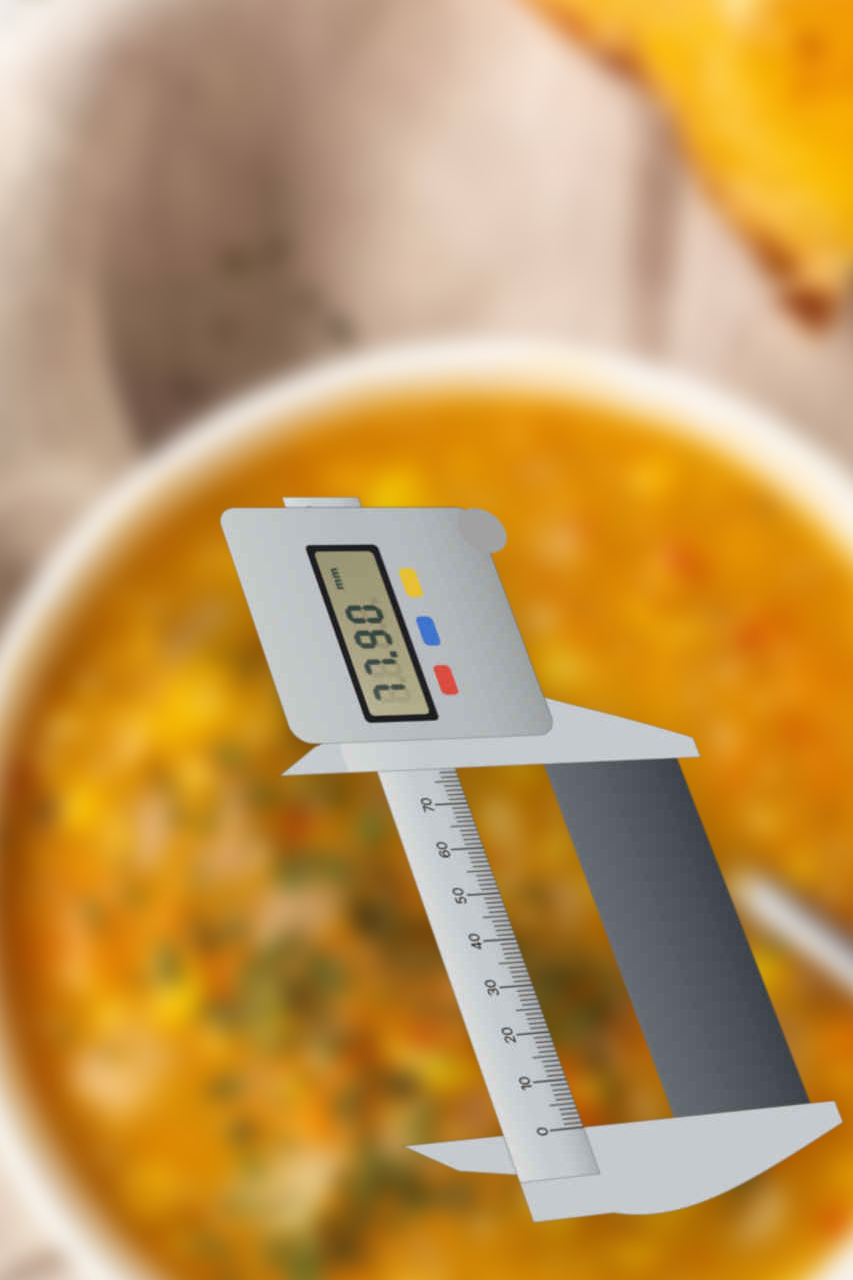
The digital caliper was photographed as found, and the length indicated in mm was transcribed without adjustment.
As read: 77.90 mm
